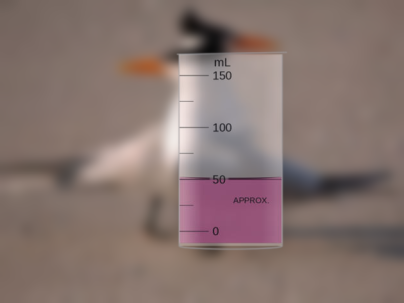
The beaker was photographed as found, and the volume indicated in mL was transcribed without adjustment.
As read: 50 mL
